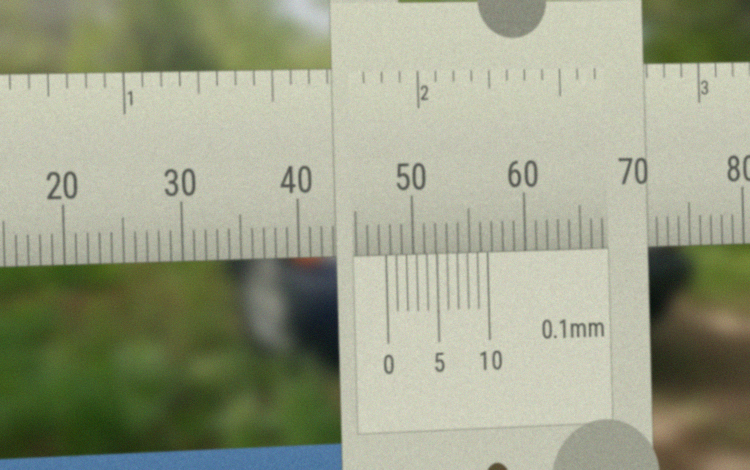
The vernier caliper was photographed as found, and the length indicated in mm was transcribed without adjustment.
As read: 47.6 mm
